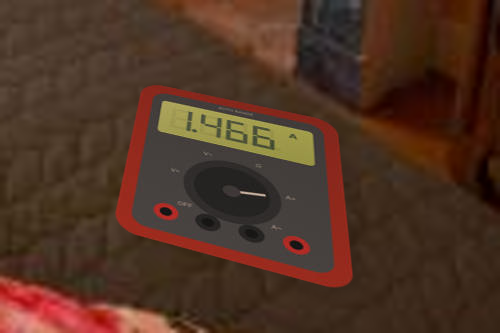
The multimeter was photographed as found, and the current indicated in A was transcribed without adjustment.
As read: 1.466 A
